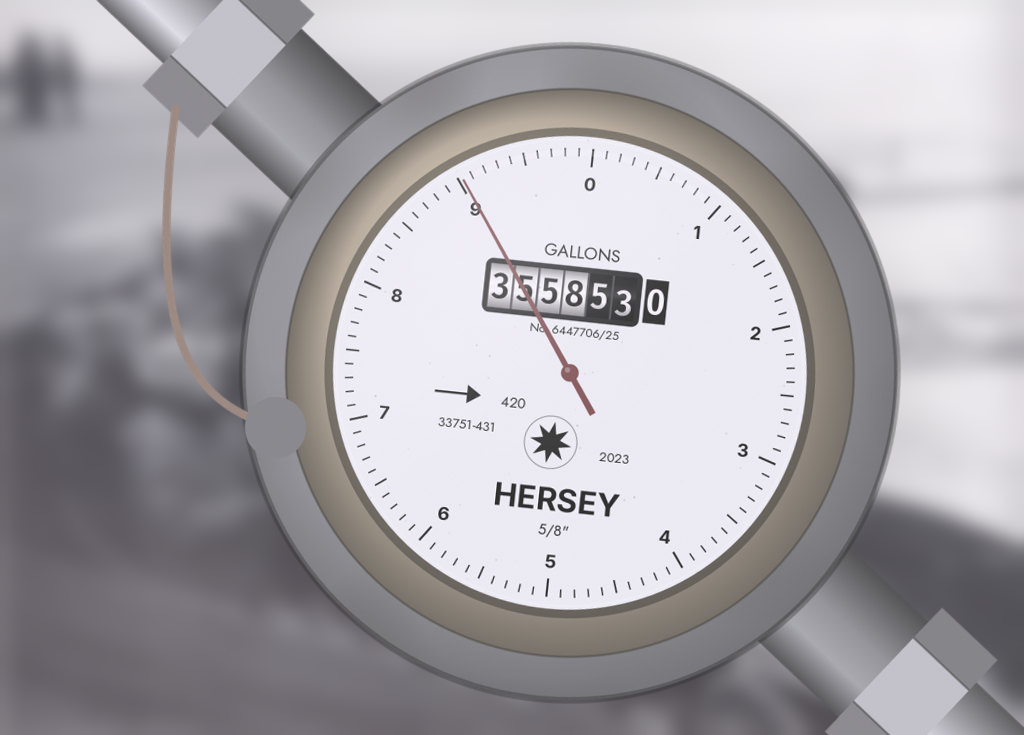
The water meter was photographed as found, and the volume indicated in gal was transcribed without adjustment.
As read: 3558529.0 gal
